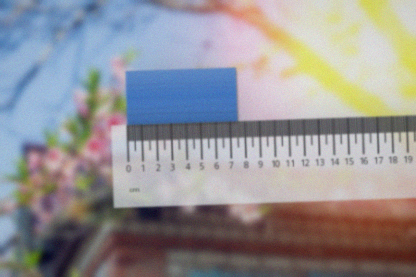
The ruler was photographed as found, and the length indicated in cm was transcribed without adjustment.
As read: 7.5 cm
